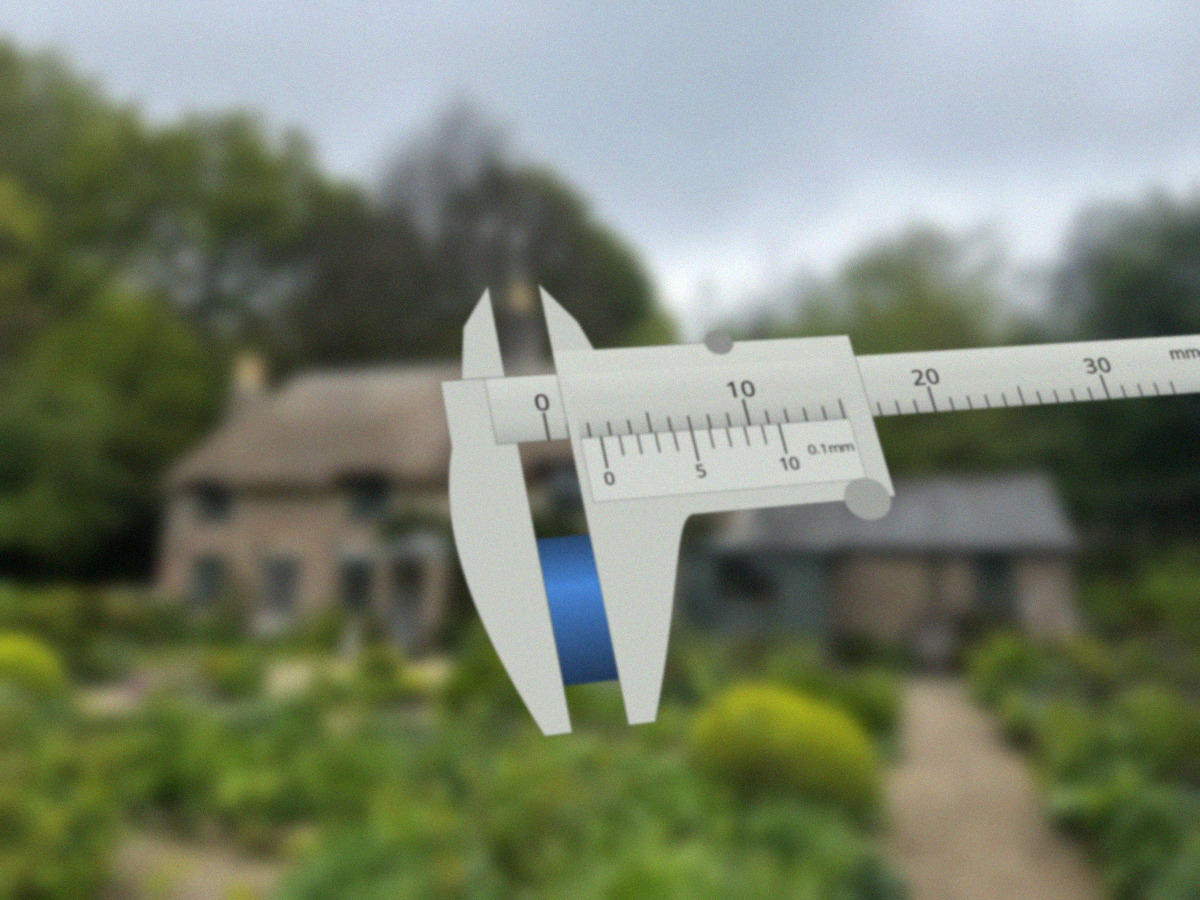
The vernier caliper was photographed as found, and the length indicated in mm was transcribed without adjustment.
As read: 2.5 mm
